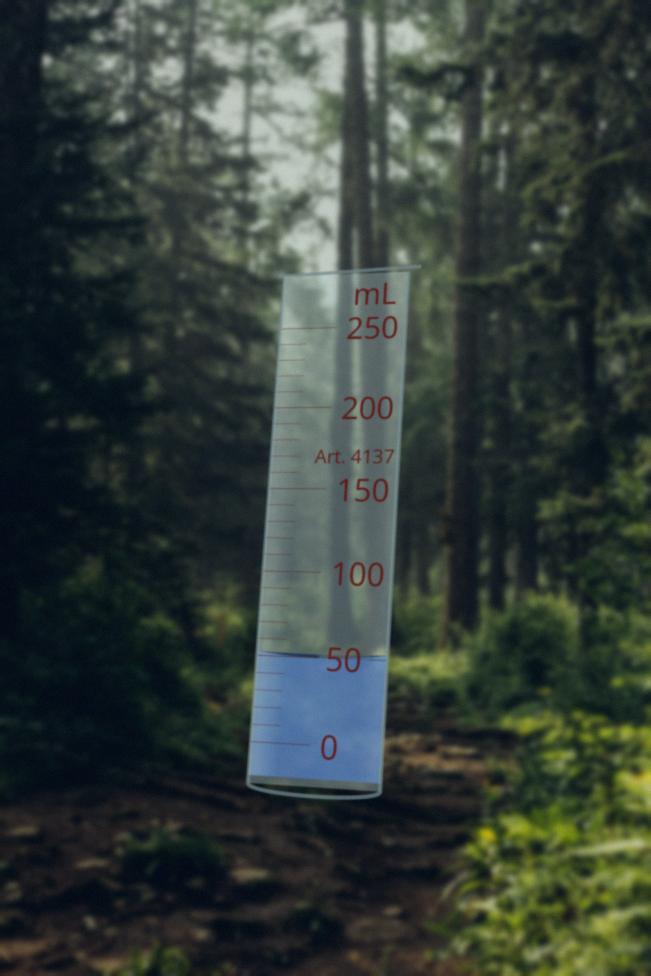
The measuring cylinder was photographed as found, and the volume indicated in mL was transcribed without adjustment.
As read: 50 mL
